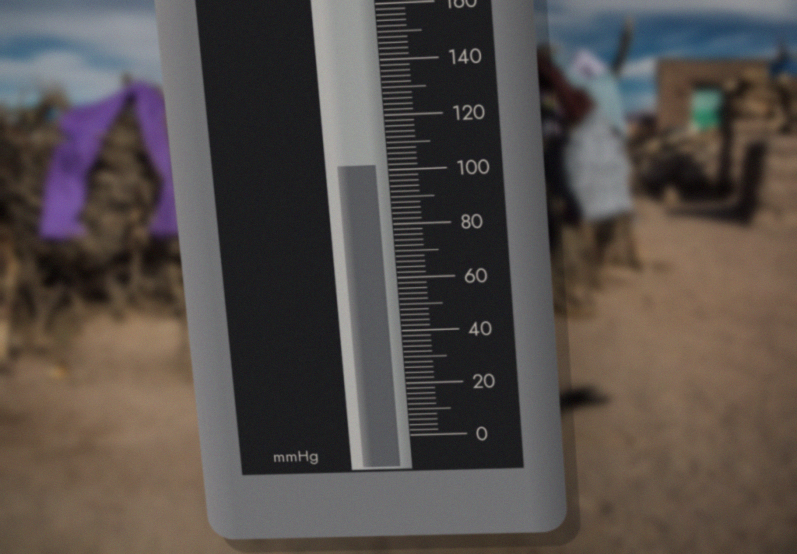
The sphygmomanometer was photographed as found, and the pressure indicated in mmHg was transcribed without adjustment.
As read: 102 mmHg
